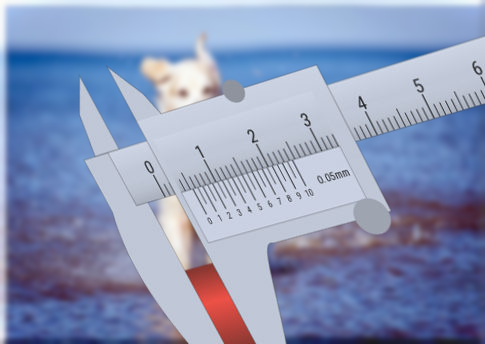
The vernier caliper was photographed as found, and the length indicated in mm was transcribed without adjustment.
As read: 5.5 mm
